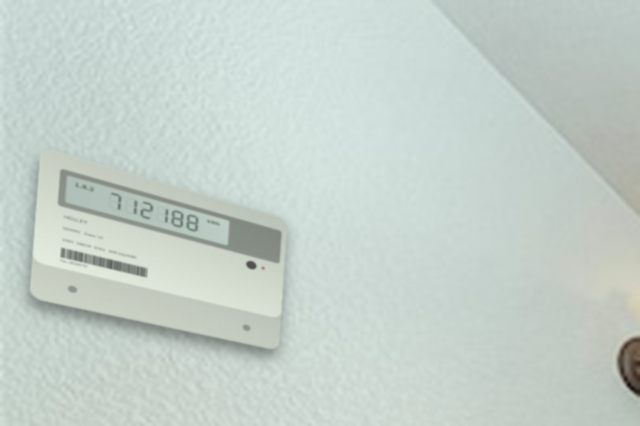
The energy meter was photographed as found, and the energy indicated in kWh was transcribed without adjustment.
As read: 712188 kWh
